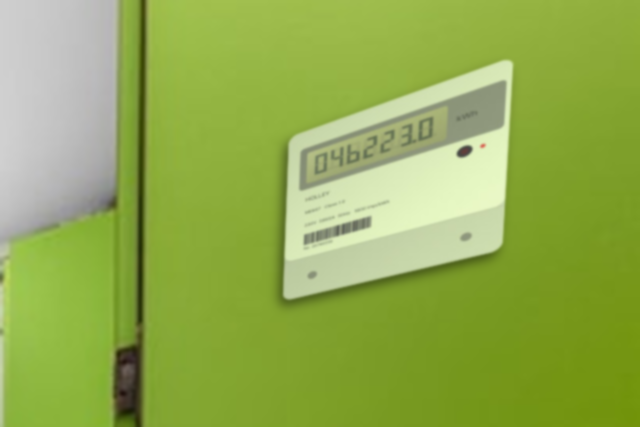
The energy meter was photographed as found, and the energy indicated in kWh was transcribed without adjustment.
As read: 46223.0 kWh
